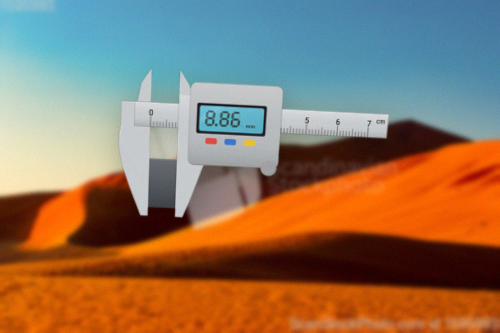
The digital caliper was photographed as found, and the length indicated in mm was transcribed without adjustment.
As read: 8.86 mm
